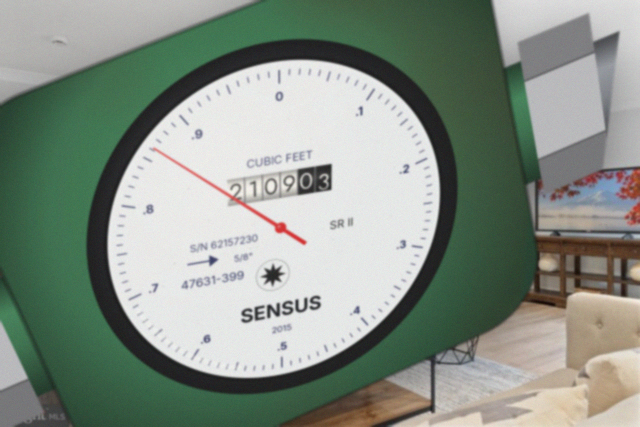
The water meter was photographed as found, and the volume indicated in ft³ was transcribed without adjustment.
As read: 210902.86 ft³
